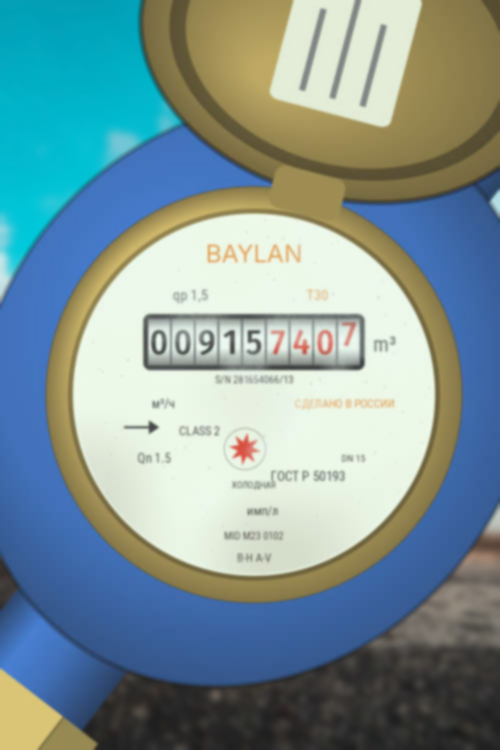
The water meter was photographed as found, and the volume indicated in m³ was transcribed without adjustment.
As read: 915.7407 m³
